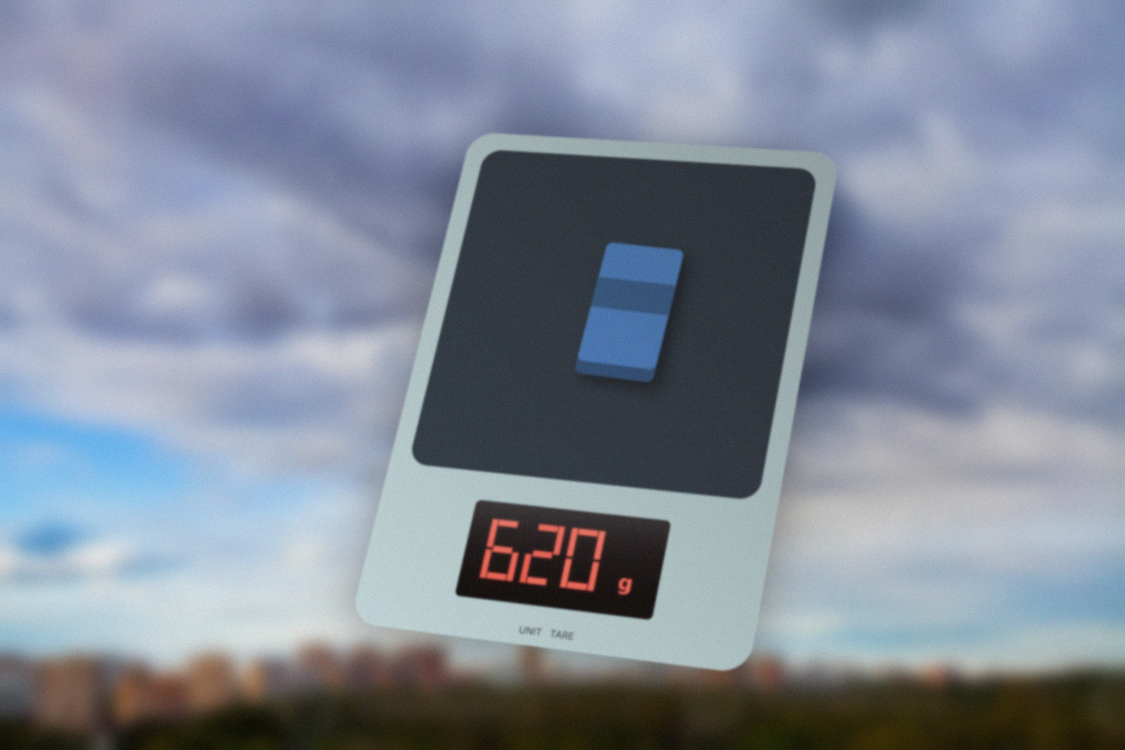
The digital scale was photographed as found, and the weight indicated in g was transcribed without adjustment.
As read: 620 g
